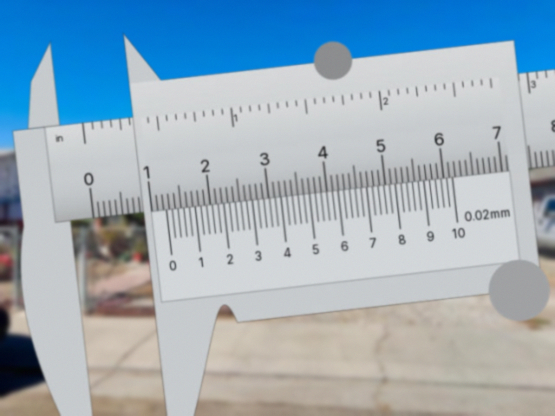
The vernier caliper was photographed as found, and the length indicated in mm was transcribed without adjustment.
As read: 12.5 mm
